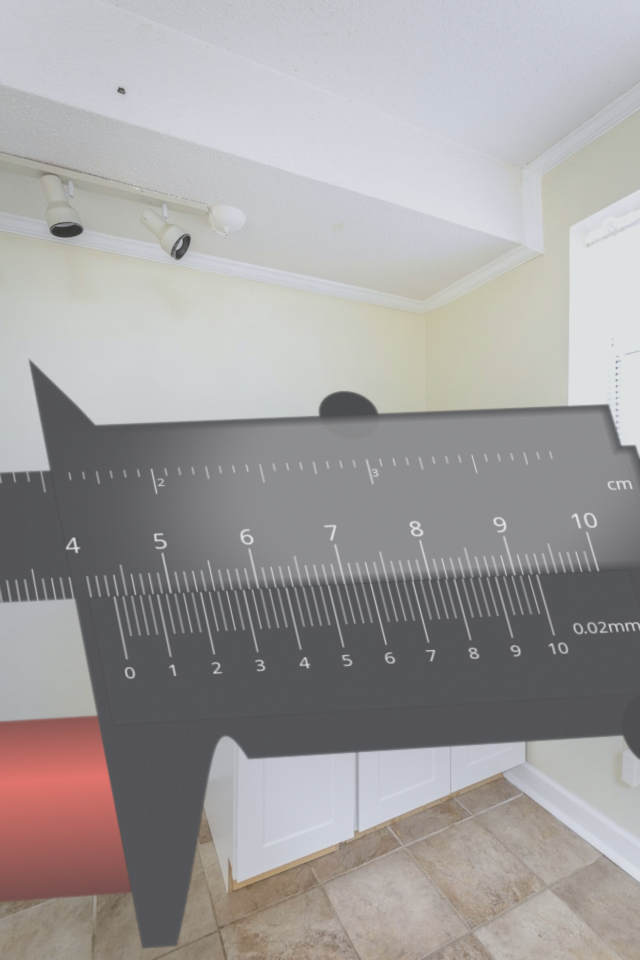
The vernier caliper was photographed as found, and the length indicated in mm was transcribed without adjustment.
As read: 43.6 mm
